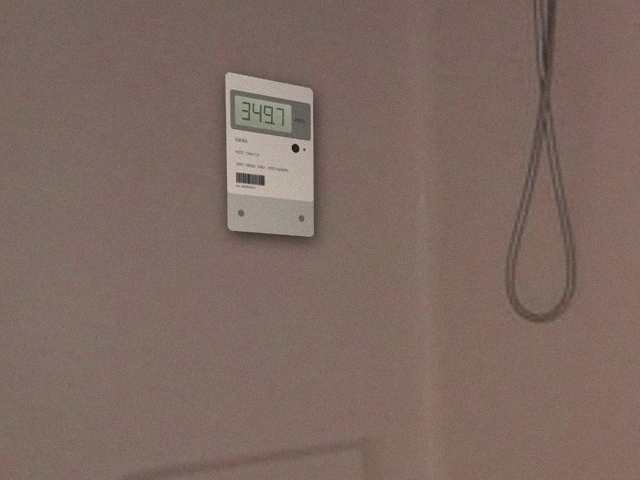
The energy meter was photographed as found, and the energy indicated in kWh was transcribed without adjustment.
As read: 349.7 kWh
